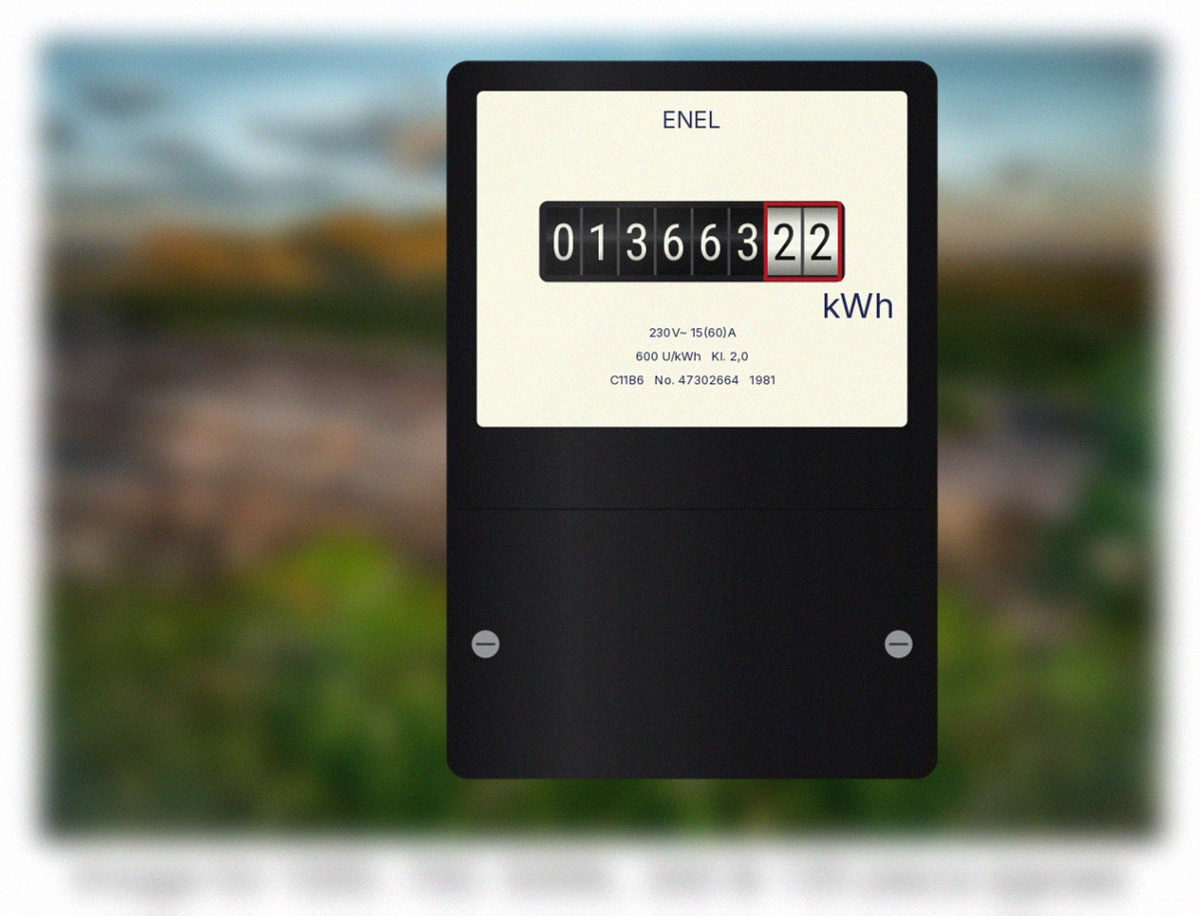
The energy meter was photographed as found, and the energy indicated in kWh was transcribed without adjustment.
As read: 13663.22 kWh
